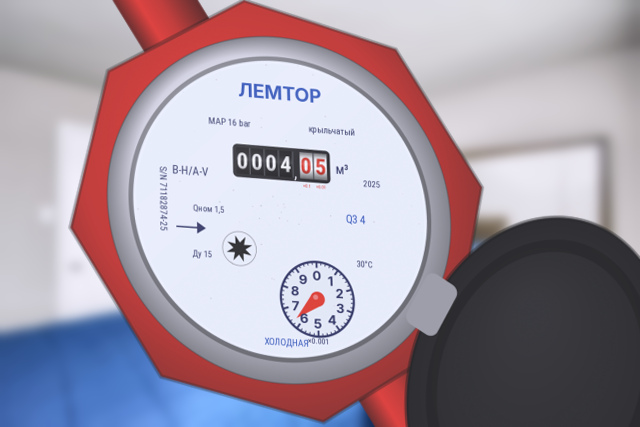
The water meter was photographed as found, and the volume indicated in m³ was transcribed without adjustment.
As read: 4.056 m³
